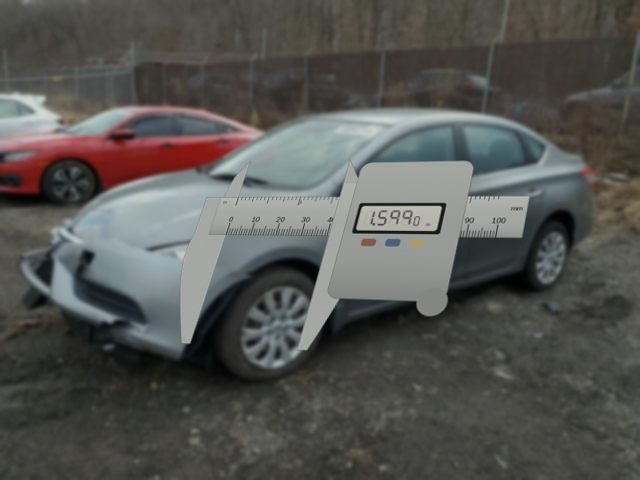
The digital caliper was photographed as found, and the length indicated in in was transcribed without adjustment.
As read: 1.5990 in
